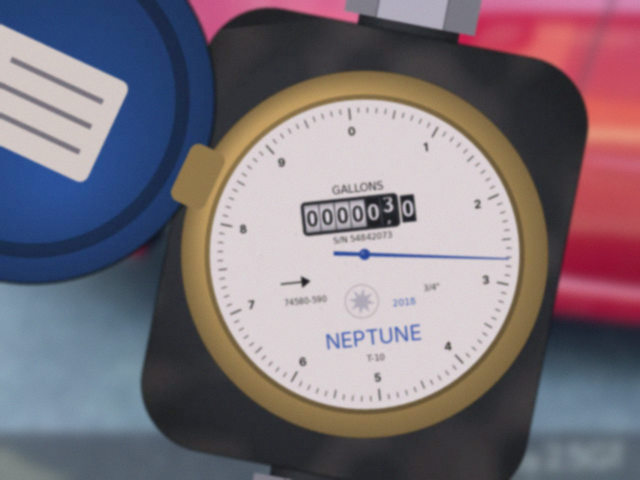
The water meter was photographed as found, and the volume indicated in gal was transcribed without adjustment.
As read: 32.7 gal
